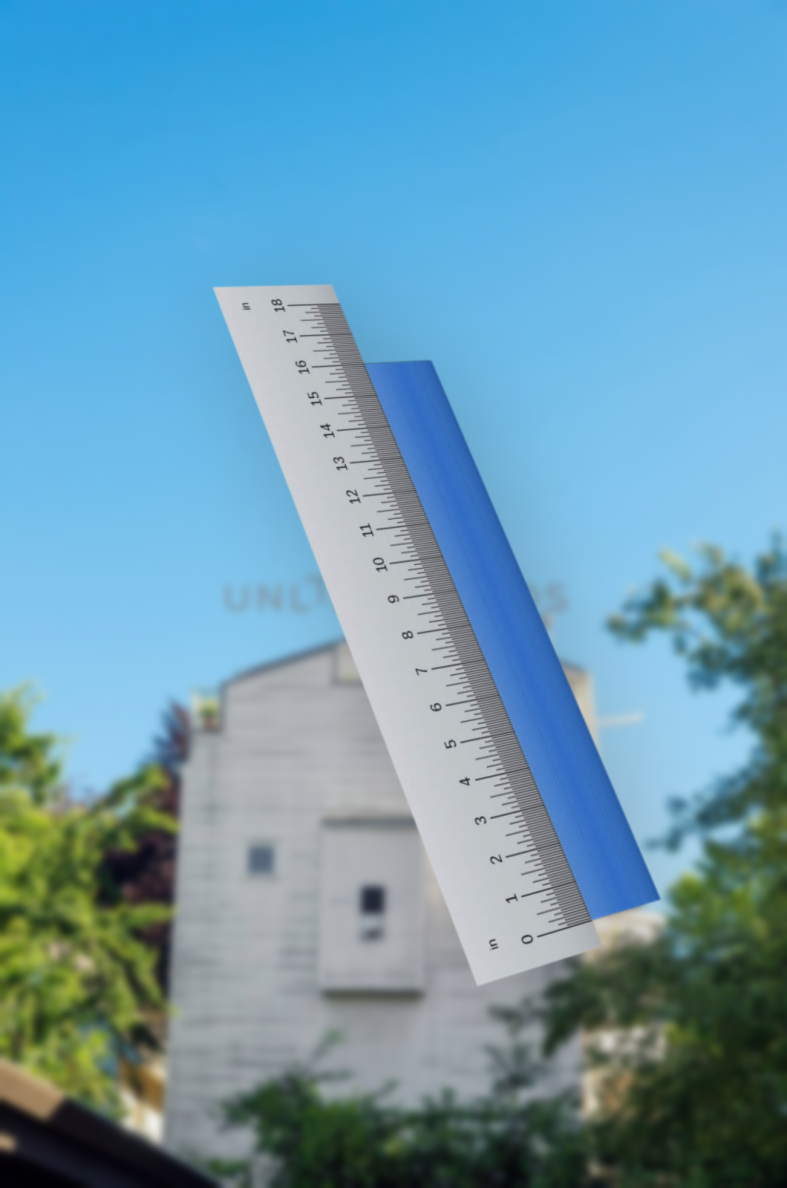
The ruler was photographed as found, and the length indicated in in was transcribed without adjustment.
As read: 16 in
